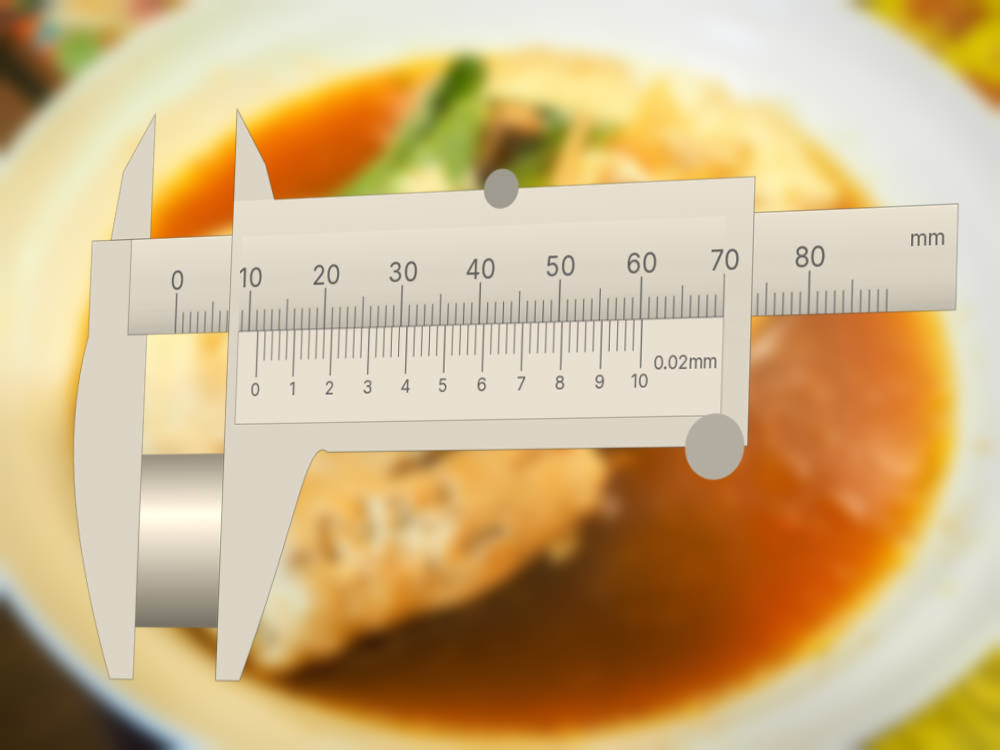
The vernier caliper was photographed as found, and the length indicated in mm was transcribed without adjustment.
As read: 11.2 mm
